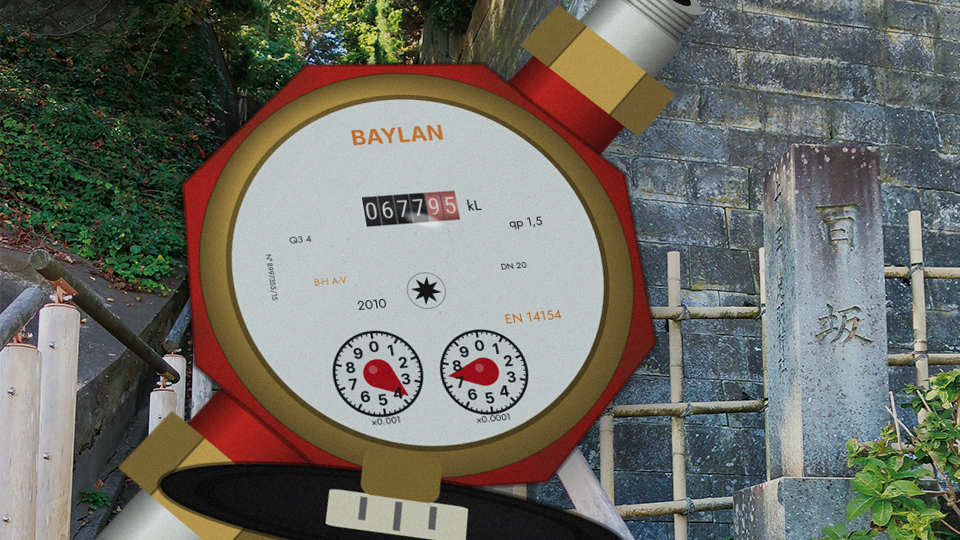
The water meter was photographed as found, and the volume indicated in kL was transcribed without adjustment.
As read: 677.9537 kL
